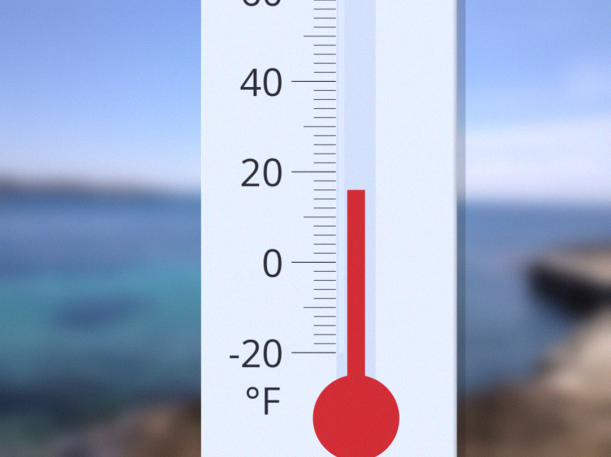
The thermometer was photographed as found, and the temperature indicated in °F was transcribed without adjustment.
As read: 16 °F
